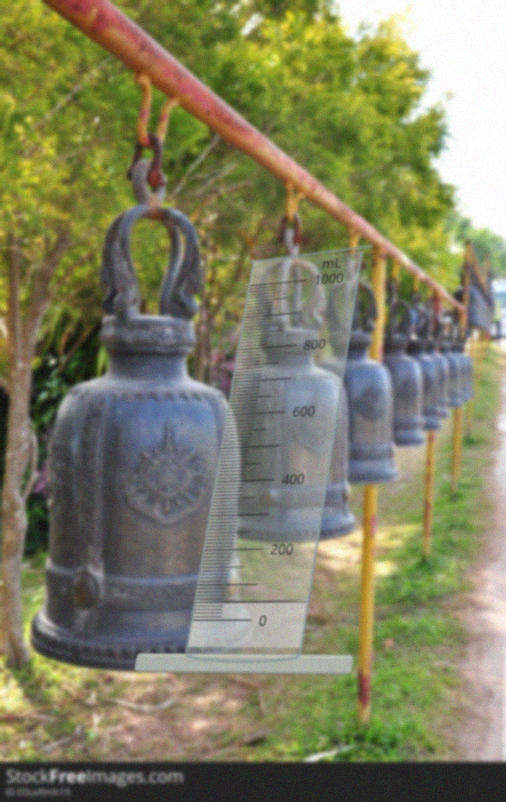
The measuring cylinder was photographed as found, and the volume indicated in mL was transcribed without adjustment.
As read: 50 mL
